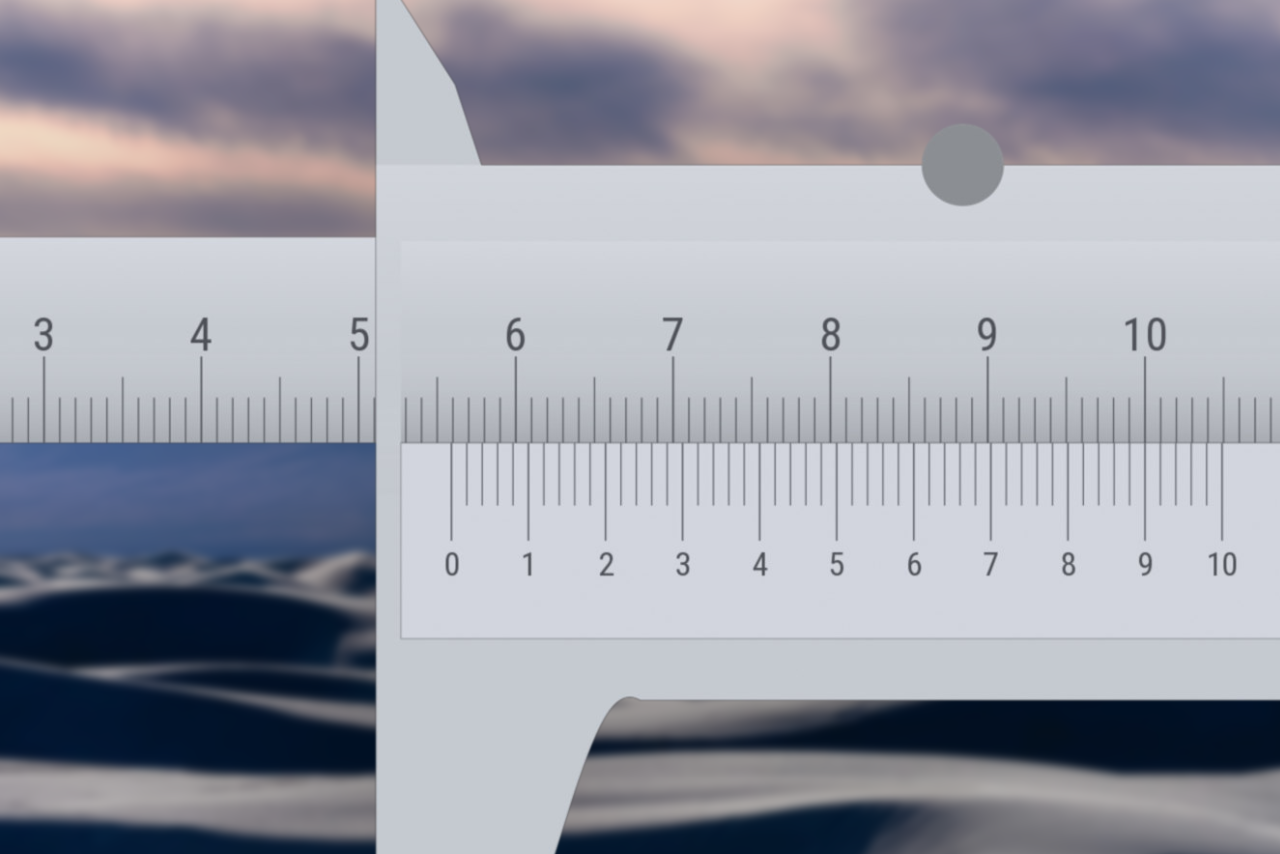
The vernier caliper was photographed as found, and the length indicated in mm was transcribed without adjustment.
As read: 55.9 mm
